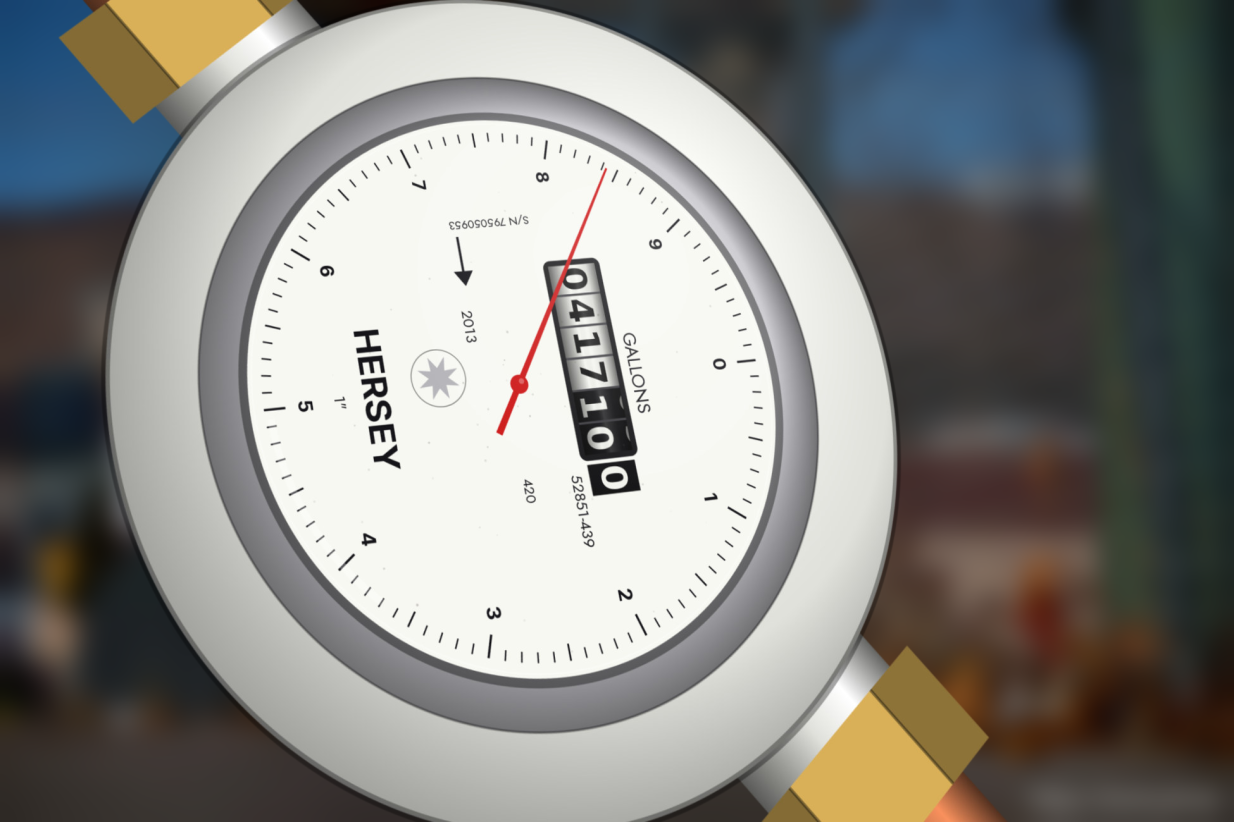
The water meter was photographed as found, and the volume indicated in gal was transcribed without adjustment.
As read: 417098.4 gal
